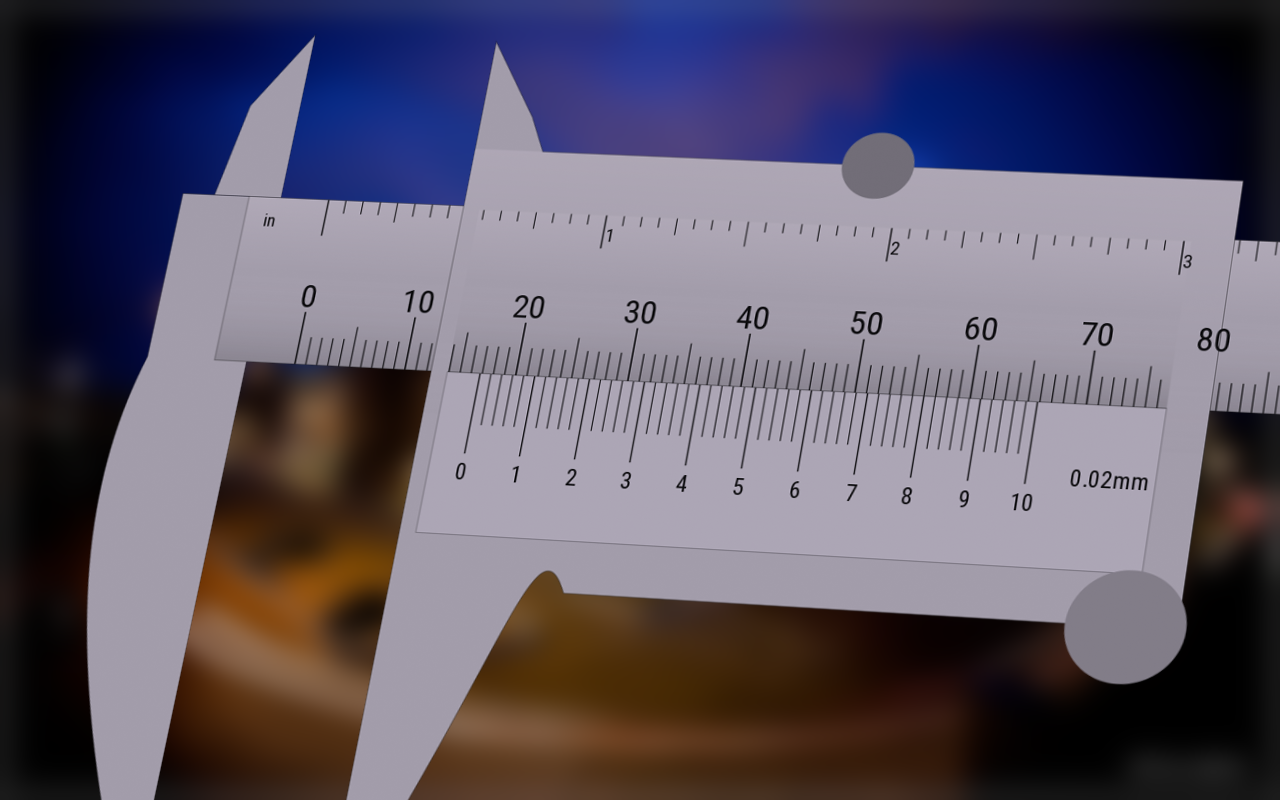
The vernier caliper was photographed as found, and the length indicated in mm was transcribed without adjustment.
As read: 16.8 mm
